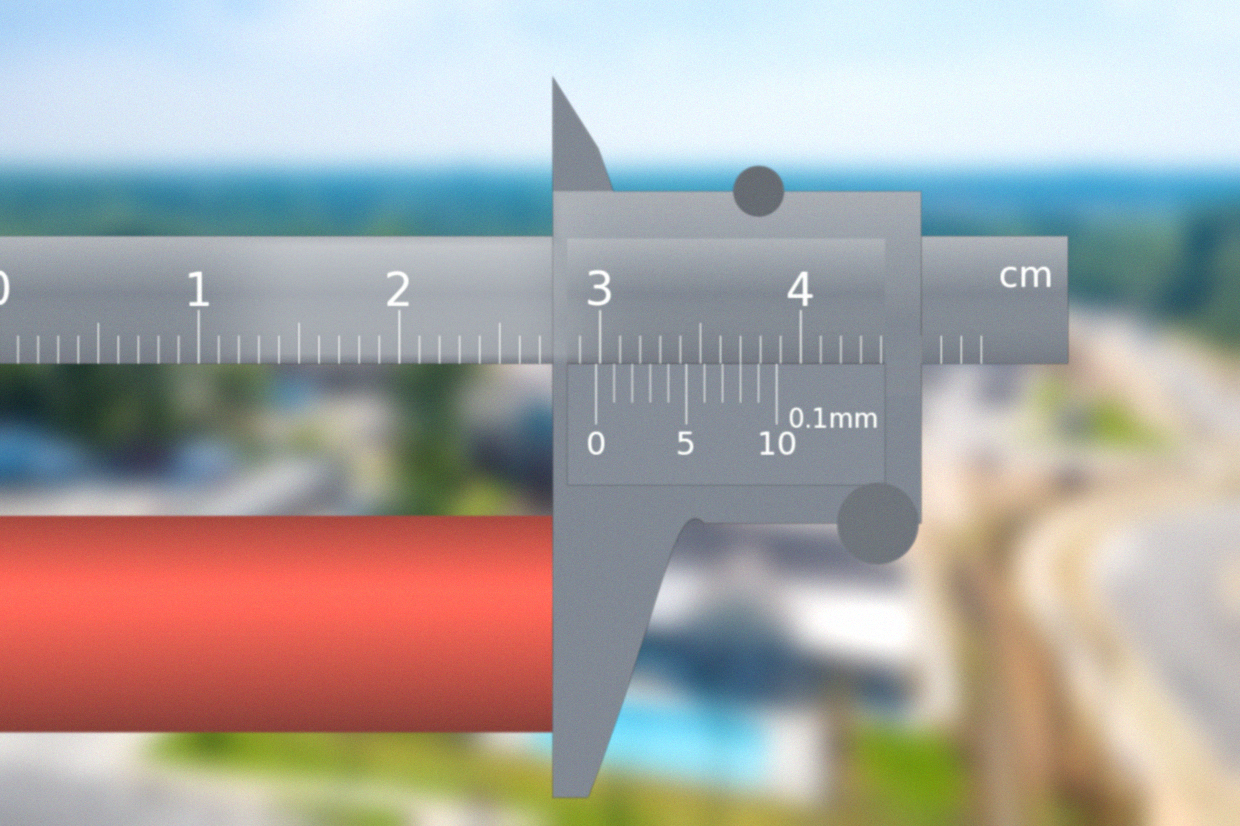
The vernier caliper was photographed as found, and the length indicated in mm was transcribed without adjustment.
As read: 29.8 mm
